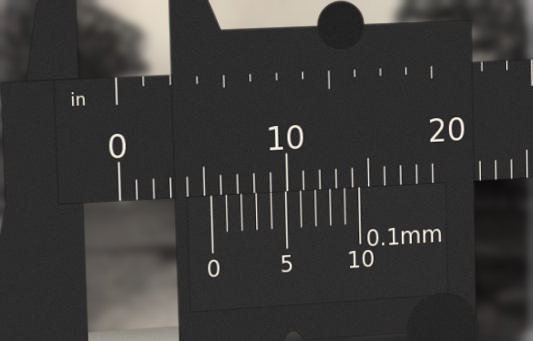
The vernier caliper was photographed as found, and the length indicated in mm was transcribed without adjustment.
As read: 5.4 mm
